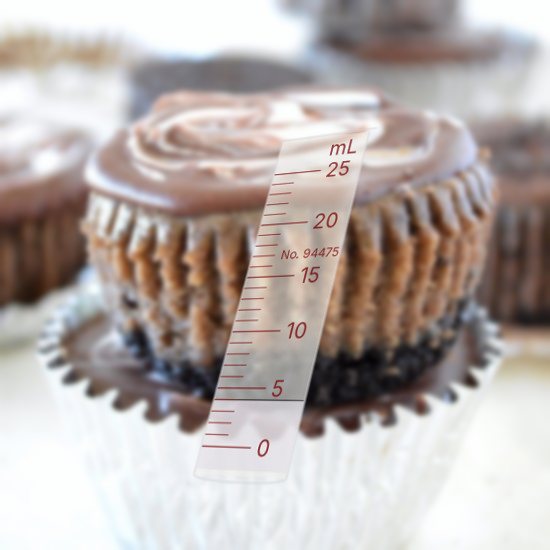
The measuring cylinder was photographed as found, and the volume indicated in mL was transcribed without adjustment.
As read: 4 mL
